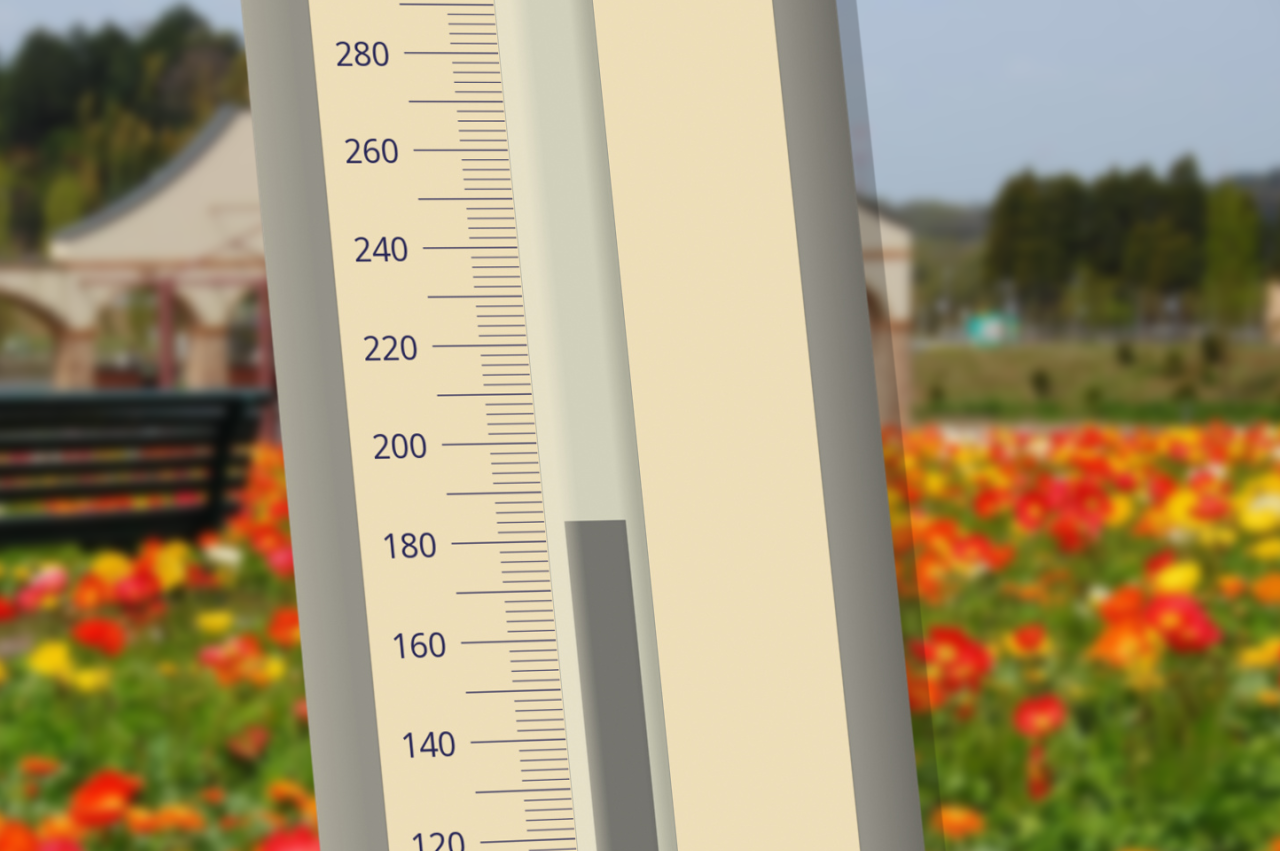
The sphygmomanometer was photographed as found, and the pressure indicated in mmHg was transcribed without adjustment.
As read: 184 mmHg
